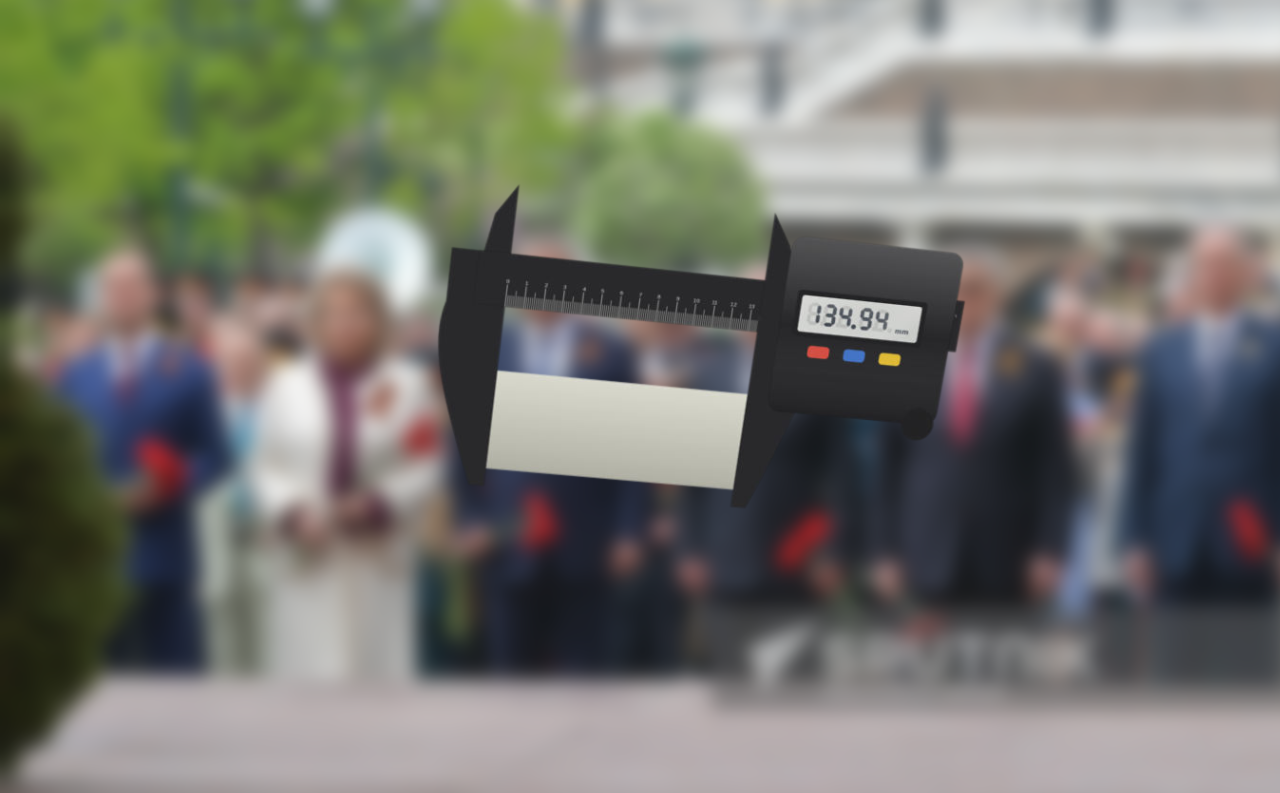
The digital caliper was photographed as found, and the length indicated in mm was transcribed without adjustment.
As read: 134.94 mm
